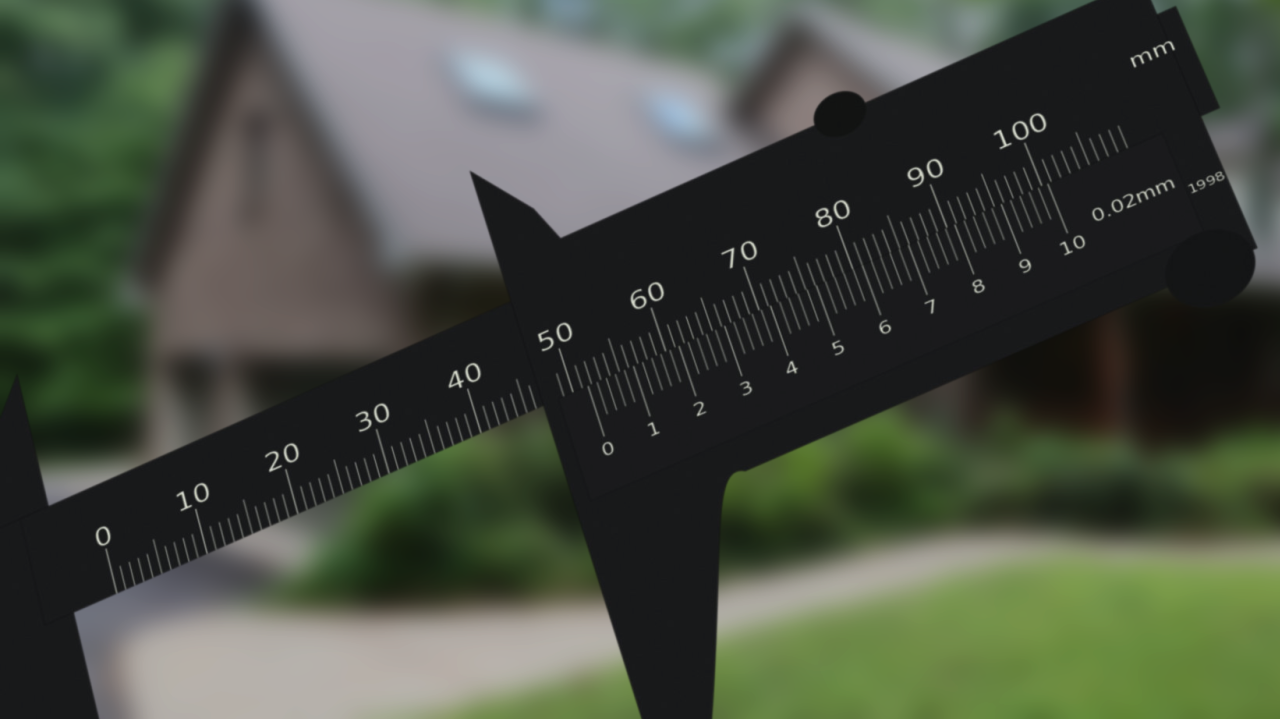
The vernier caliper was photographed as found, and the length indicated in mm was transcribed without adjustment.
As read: 51.6 mm
